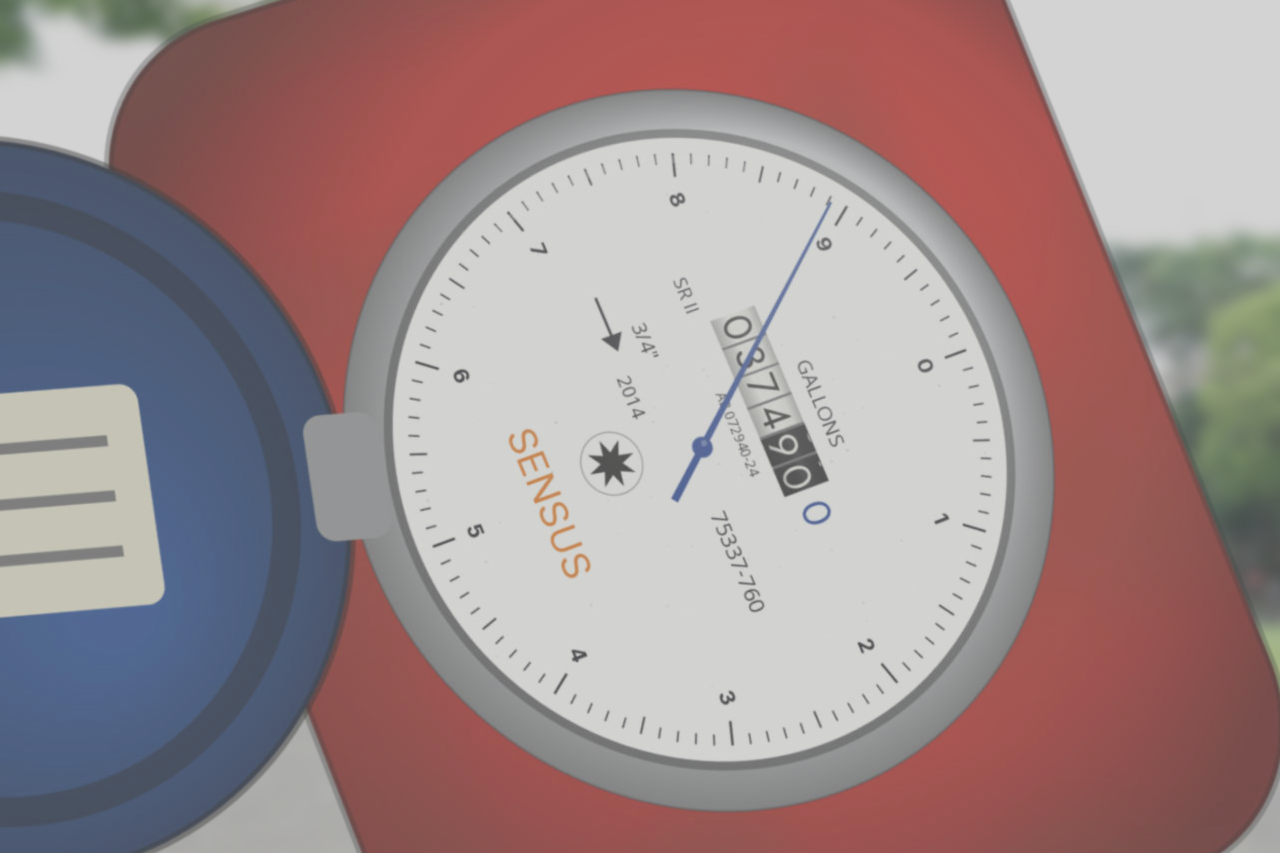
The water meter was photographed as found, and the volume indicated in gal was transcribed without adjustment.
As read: 374898.9 gal
